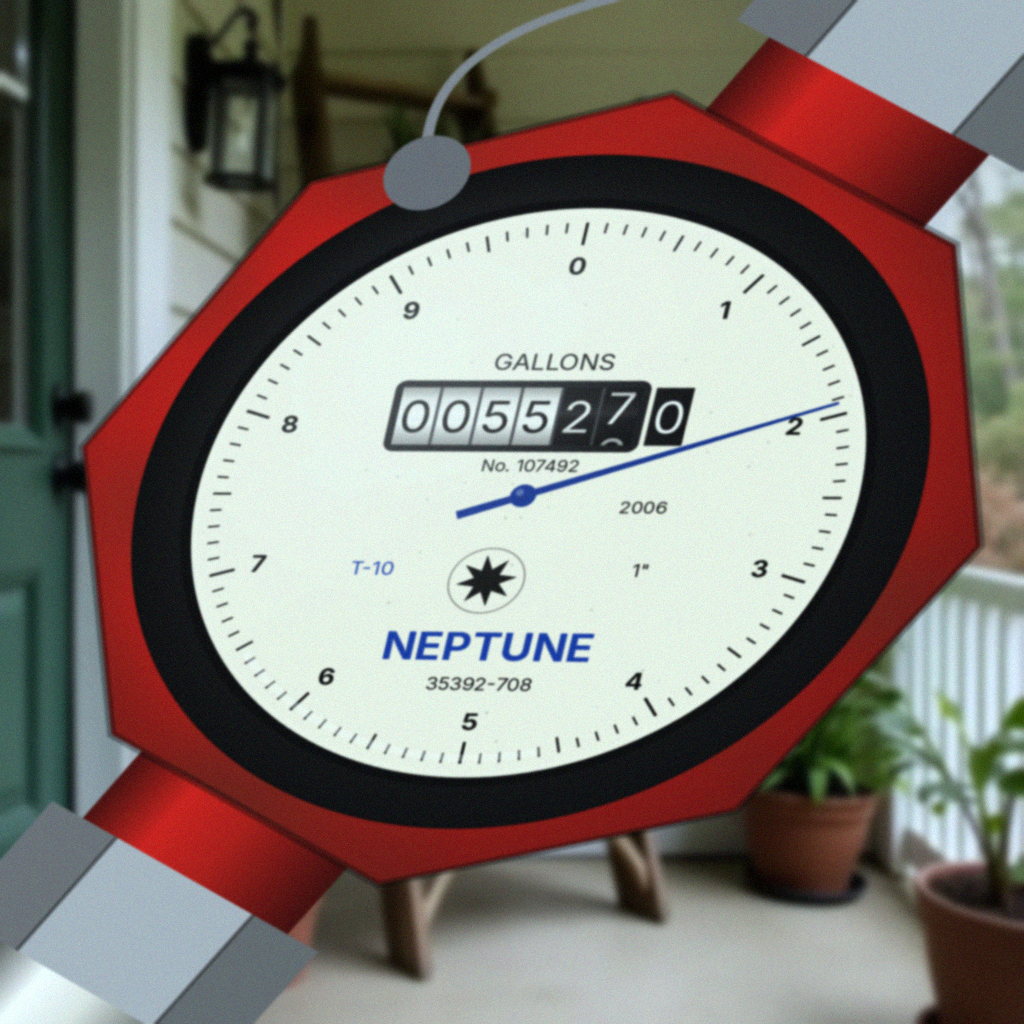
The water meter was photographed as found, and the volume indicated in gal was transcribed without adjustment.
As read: 55271.9 gal
